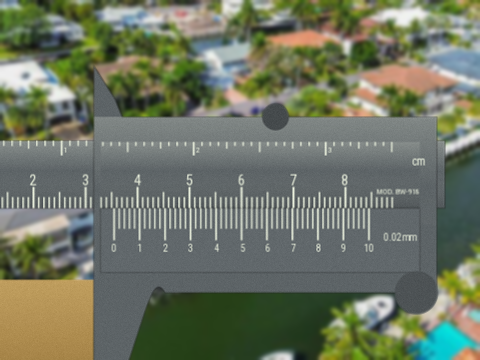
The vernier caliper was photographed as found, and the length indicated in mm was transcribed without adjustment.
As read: 35.5 mm
